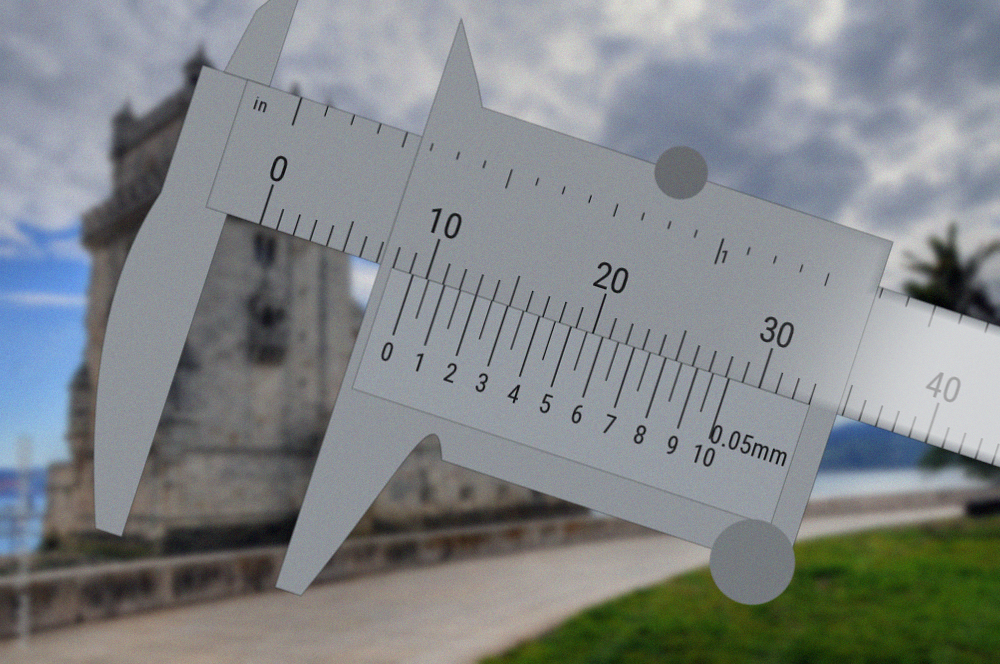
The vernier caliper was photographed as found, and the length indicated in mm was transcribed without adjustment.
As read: 9.2 mm
